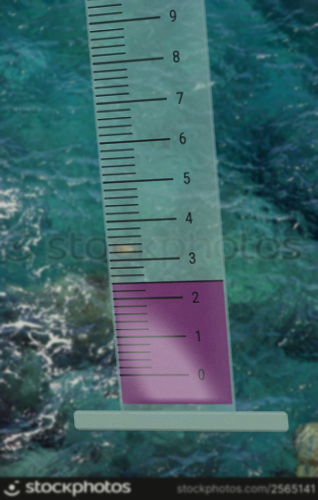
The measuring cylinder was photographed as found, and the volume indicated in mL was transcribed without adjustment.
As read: 2.4 mL
